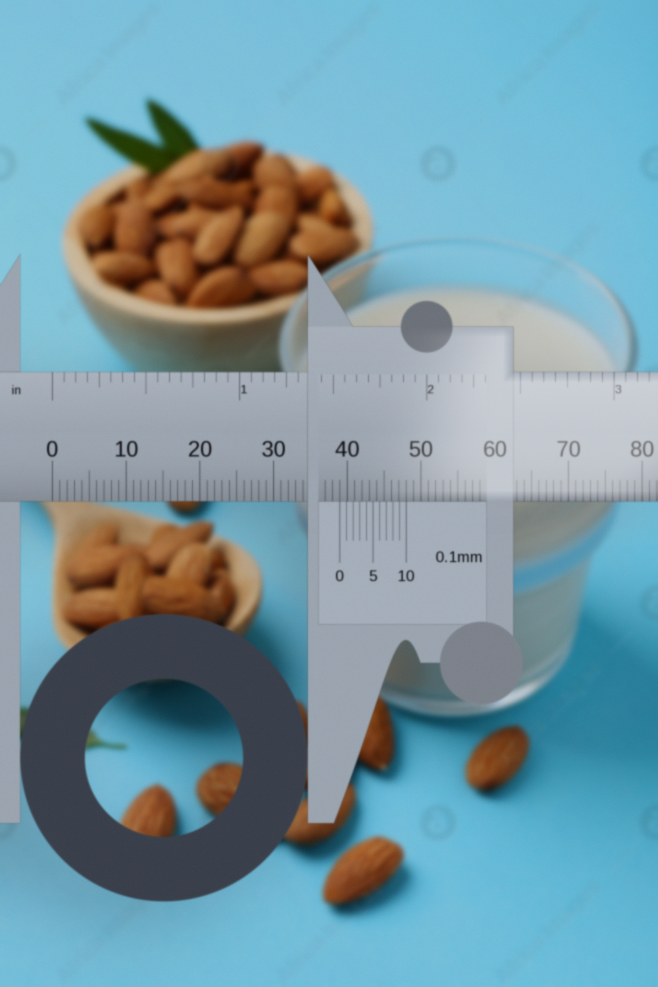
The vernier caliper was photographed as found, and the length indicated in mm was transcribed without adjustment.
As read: 39.0 mm
